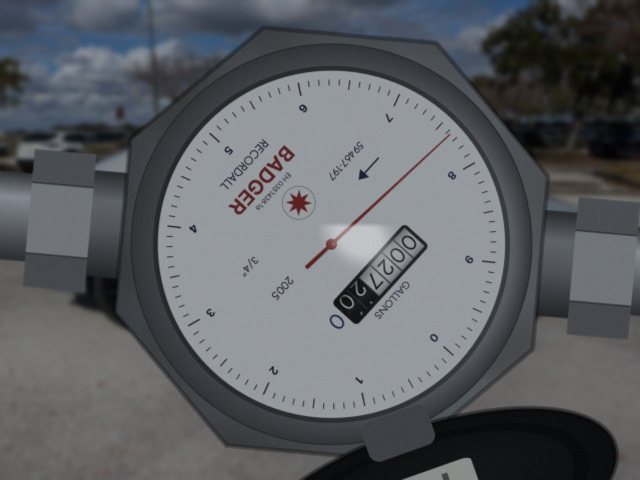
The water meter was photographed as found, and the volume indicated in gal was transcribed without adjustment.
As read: 27197.6 gal
